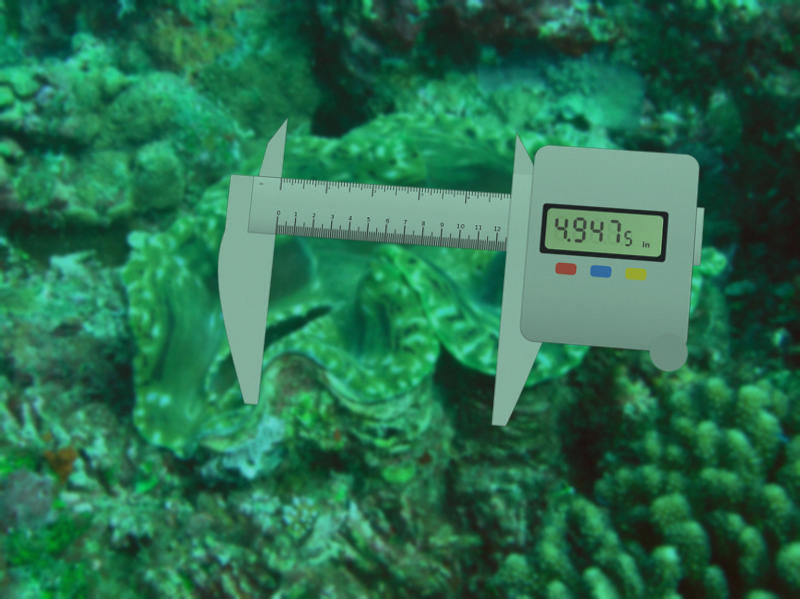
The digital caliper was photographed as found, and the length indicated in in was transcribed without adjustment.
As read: 4.9475 in
